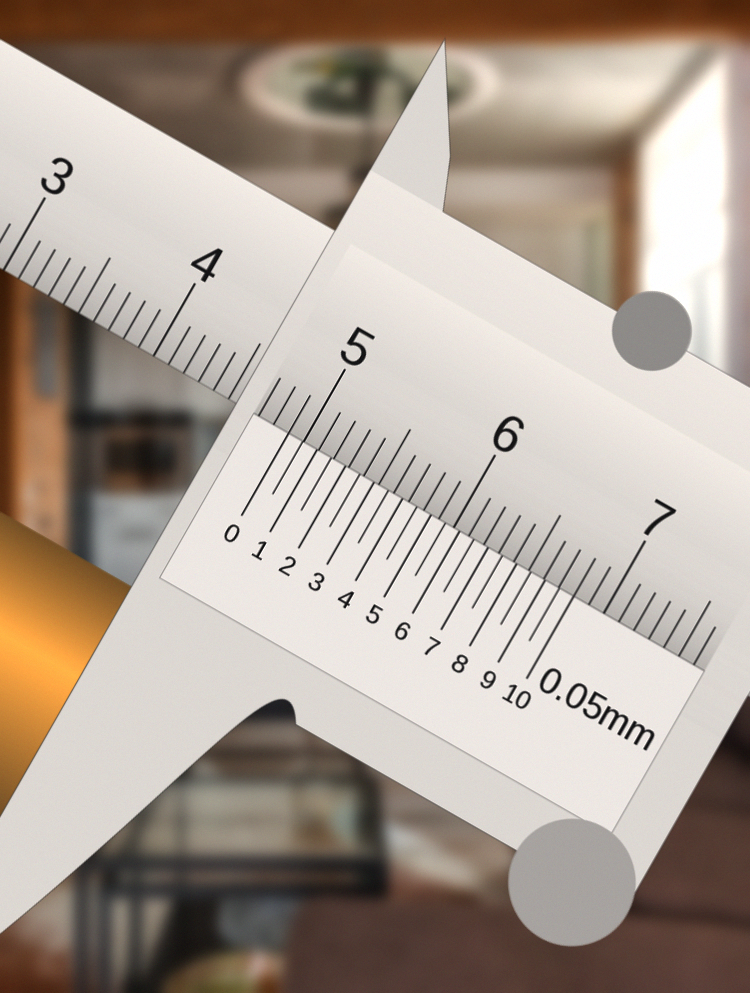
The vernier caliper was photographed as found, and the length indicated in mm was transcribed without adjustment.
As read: 49.0 mm
